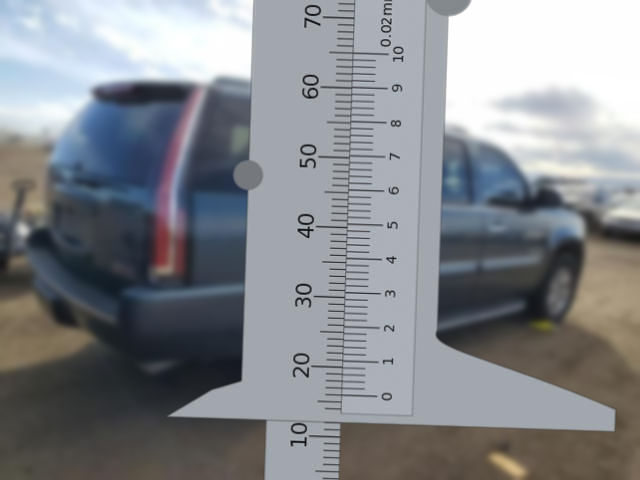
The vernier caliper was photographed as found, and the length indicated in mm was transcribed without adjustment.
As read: 16.0 mm
